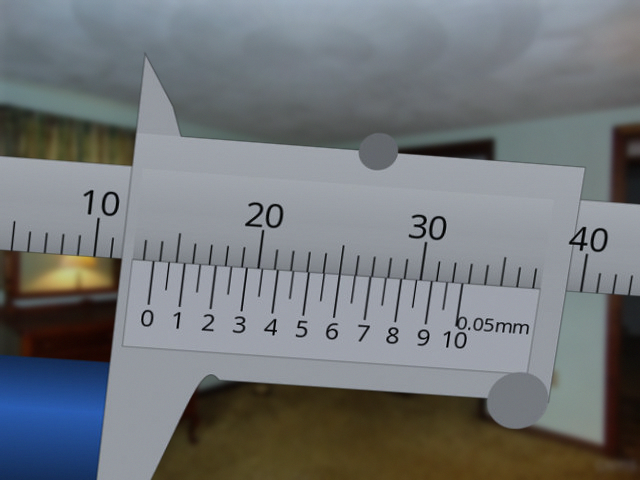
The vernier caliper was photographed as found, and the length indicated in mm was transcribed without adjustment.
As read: 13.6 mm
